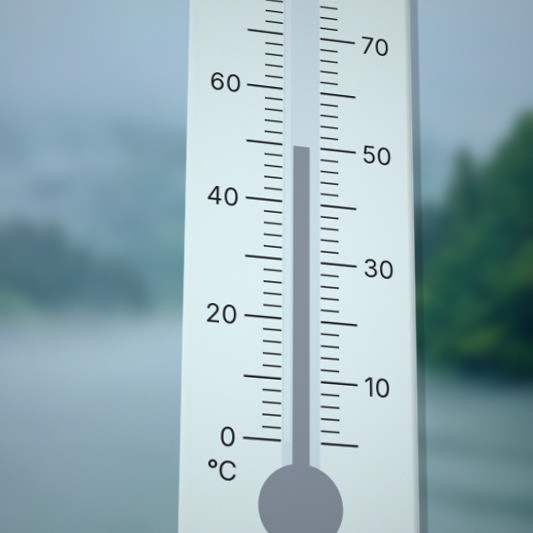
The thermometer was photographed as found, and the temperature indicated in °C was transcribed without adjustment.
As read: 50 °C
